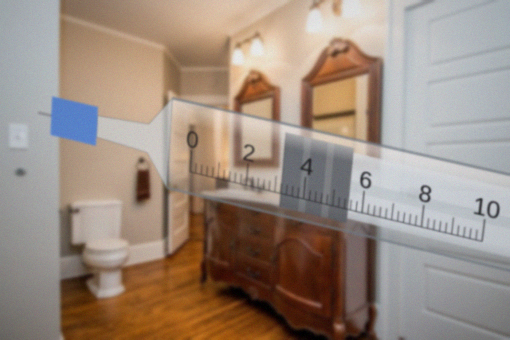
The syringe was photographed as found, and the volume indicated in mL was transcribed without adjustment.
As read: 3.2 mL
